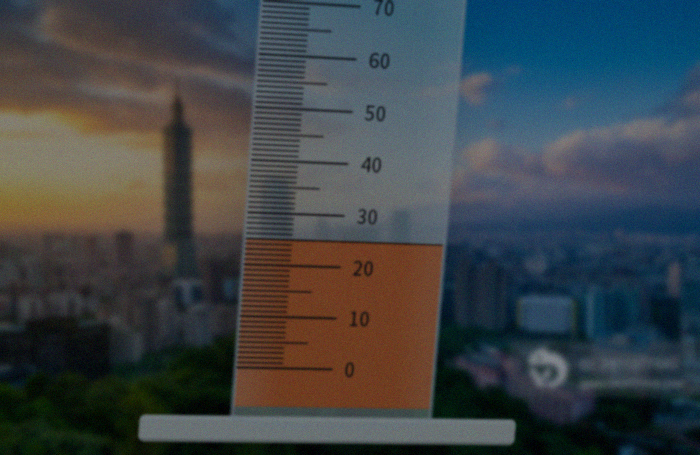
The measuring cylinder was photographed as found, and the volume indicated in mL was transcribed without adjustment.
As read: 25 mL
